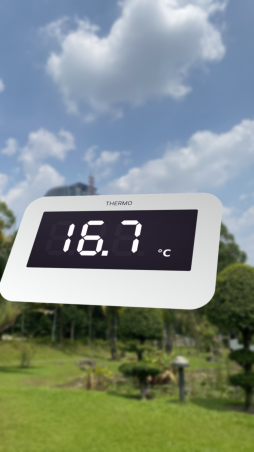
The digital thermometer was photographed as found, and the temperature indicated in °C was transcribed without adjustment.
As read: 16.7 °C
